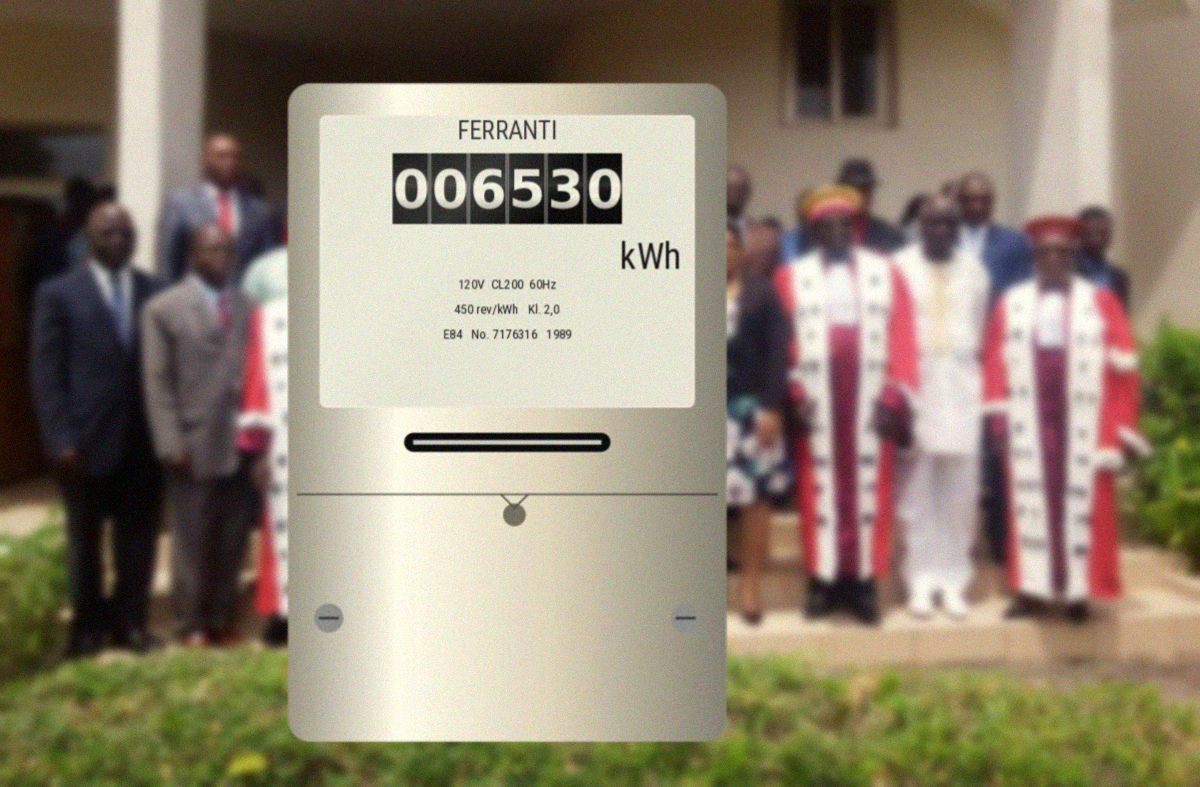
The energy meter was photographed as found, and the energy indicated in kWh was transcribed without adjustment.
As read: 6530 kWh
